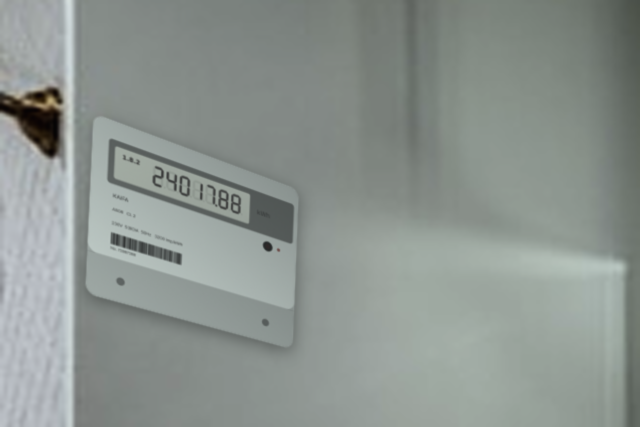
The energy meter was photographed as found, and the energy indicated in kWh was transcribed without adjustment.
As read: 24017.88 kWh
